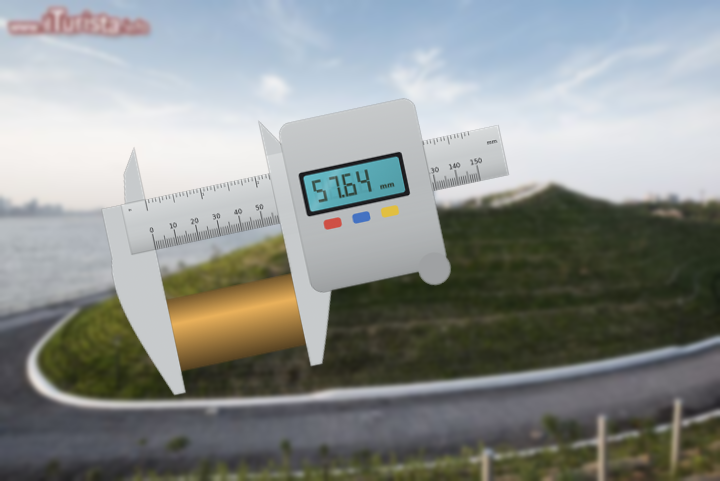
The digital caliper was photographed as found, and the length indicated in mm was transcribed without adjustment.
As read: 57.64 mm
